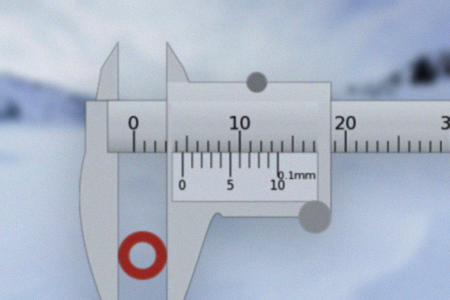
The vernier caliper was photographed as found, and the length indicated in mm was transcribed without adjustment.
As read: 4.6 mm
